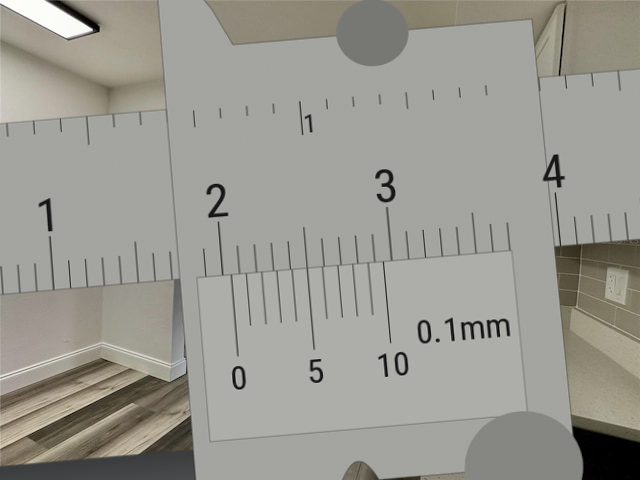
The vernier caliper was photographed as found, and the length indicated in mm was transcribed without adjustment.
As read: 20.5 mm
